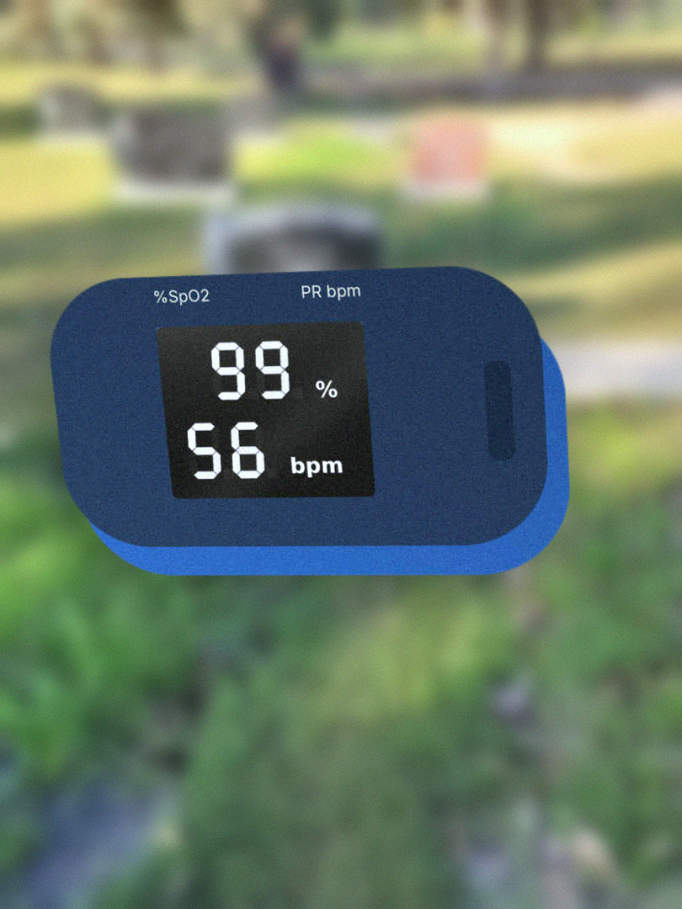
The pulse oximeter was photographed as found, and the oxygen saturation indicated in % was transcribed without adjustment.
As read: 99 %
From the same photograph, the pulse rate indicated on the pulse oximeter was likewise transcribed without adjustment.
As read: 56 bpm
